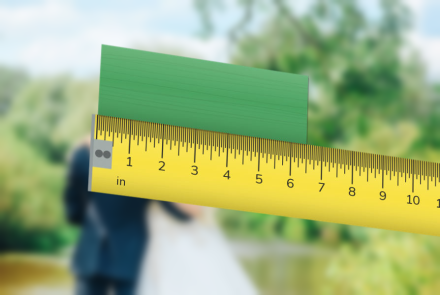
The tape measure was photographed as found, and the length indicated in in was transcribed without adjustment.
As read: 6.5 in
